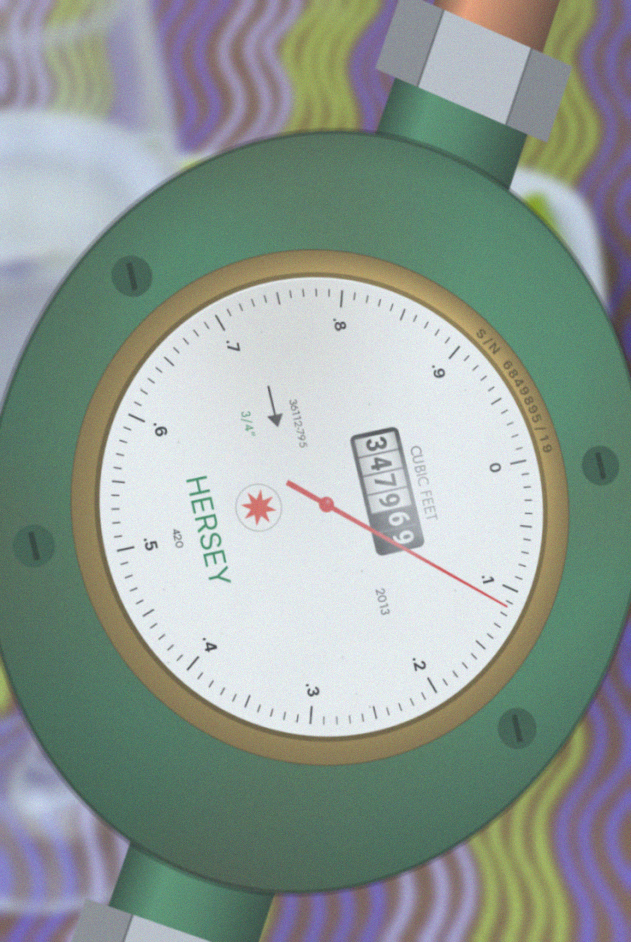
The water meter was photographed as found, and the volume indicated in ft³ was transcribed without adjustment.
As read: 347969.11 ft³
